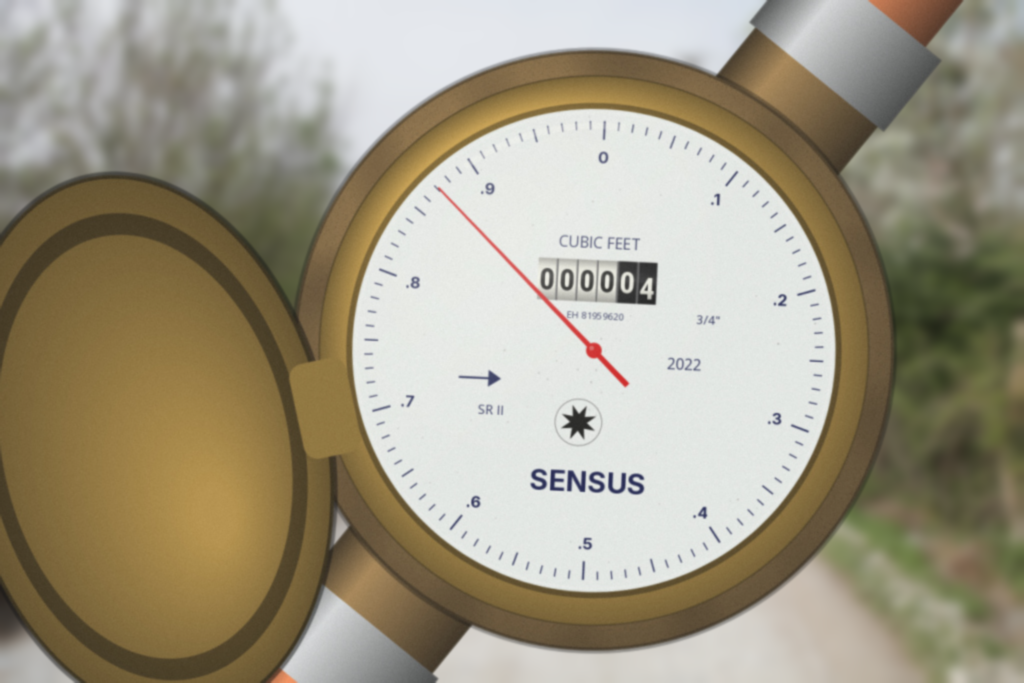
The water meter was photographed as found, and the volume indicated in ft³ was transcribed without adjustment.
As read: 3.87 ft³
